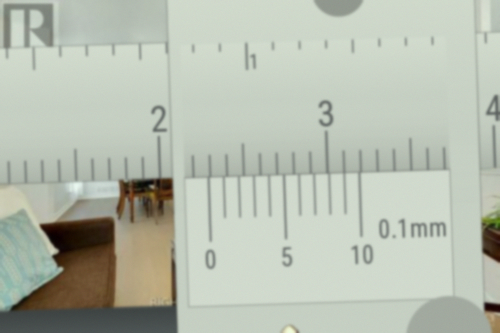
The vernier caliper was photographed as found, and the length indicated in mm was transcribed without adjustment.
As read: 22.9 mm
